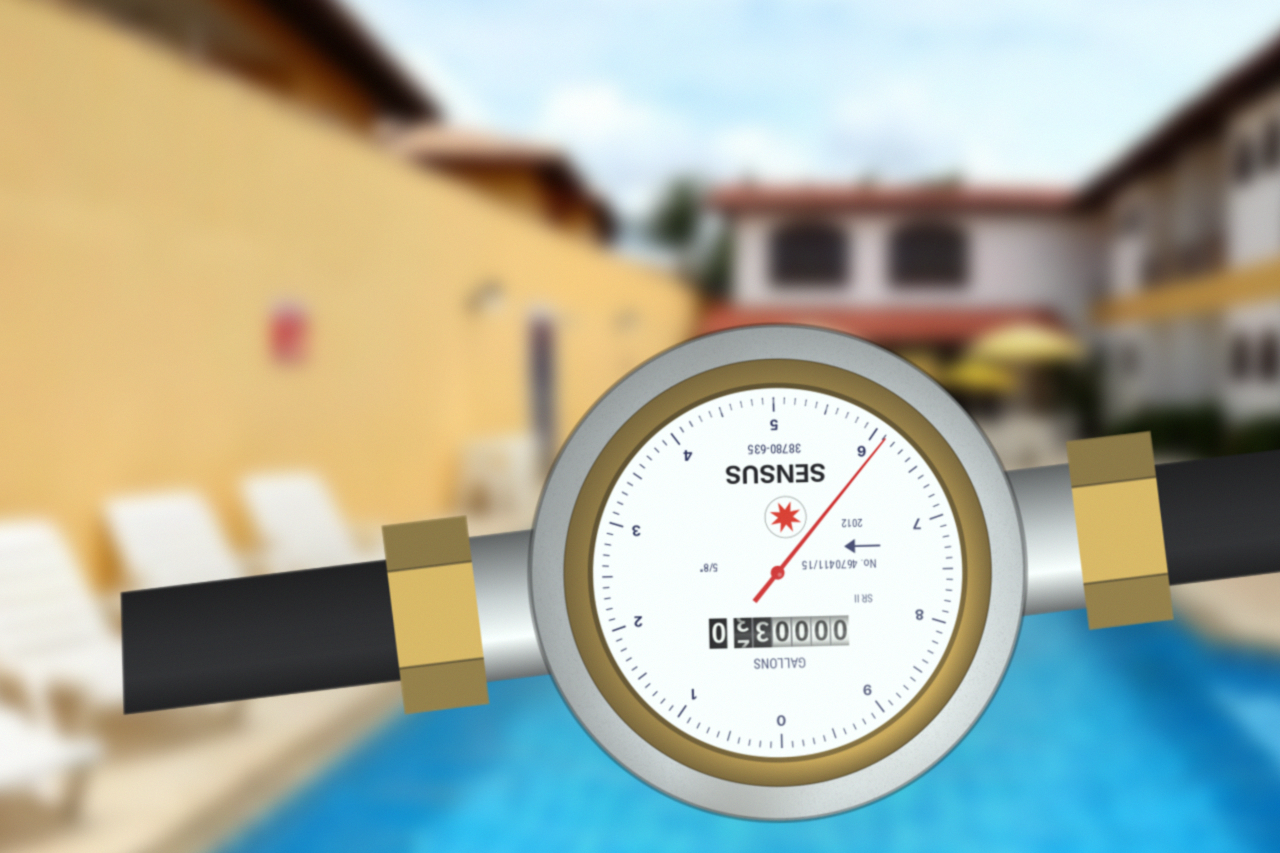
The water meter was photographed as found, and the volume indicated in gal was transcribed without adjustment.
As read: 326.1 gal
